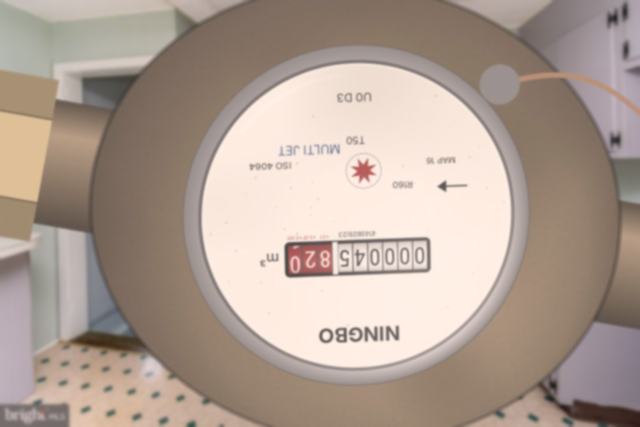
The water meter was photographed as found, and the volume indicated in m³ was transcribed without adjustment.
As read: 45.820 m³
